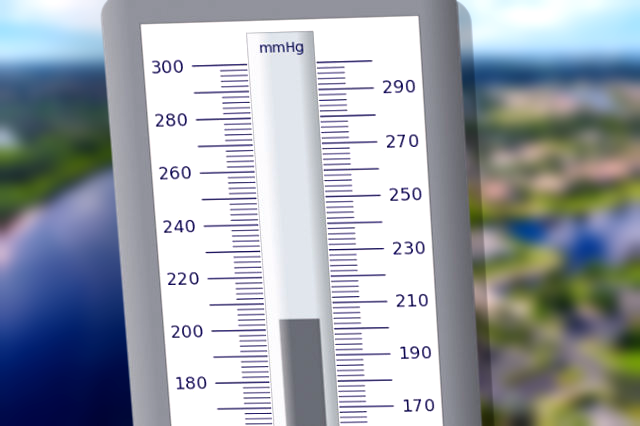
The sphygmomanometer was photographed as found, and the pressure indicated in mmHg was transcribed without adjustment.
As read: 204 mmHg
